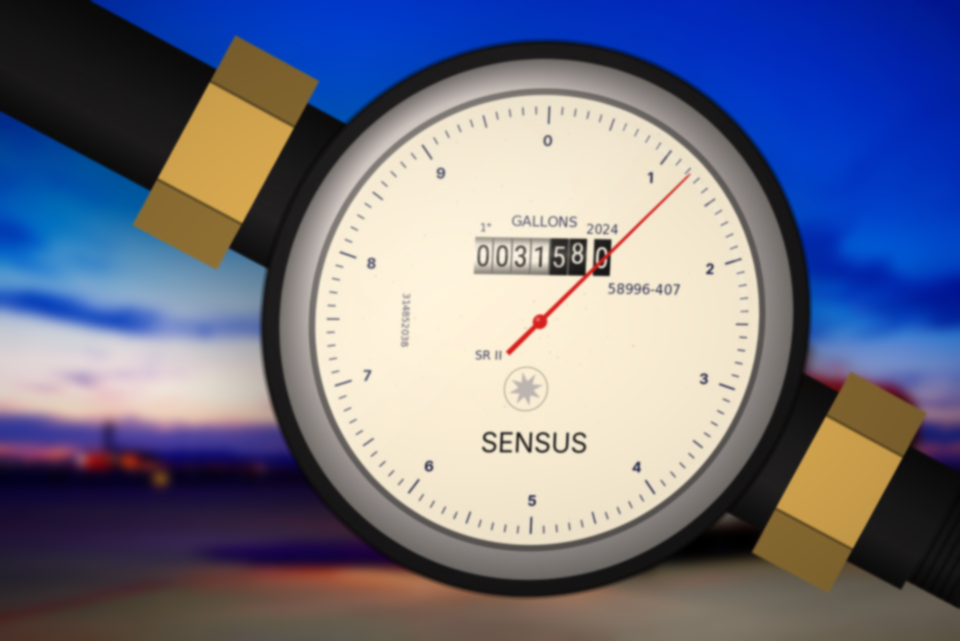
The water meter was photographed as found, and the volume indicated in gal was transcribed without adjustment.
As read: 31581.2 gal
